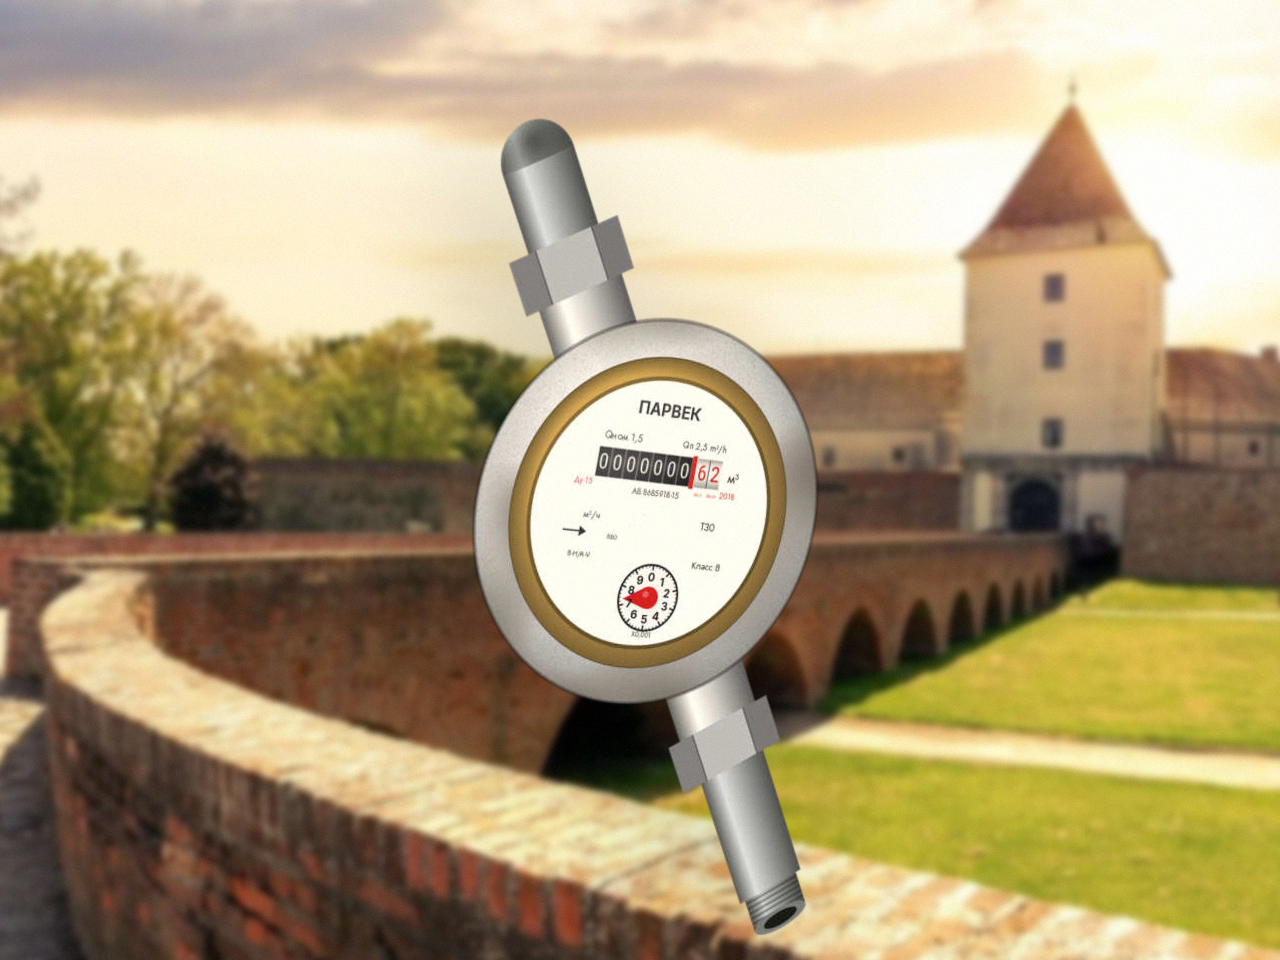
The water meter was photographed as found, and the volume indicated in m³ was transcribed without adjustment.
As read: 0.627 m³
